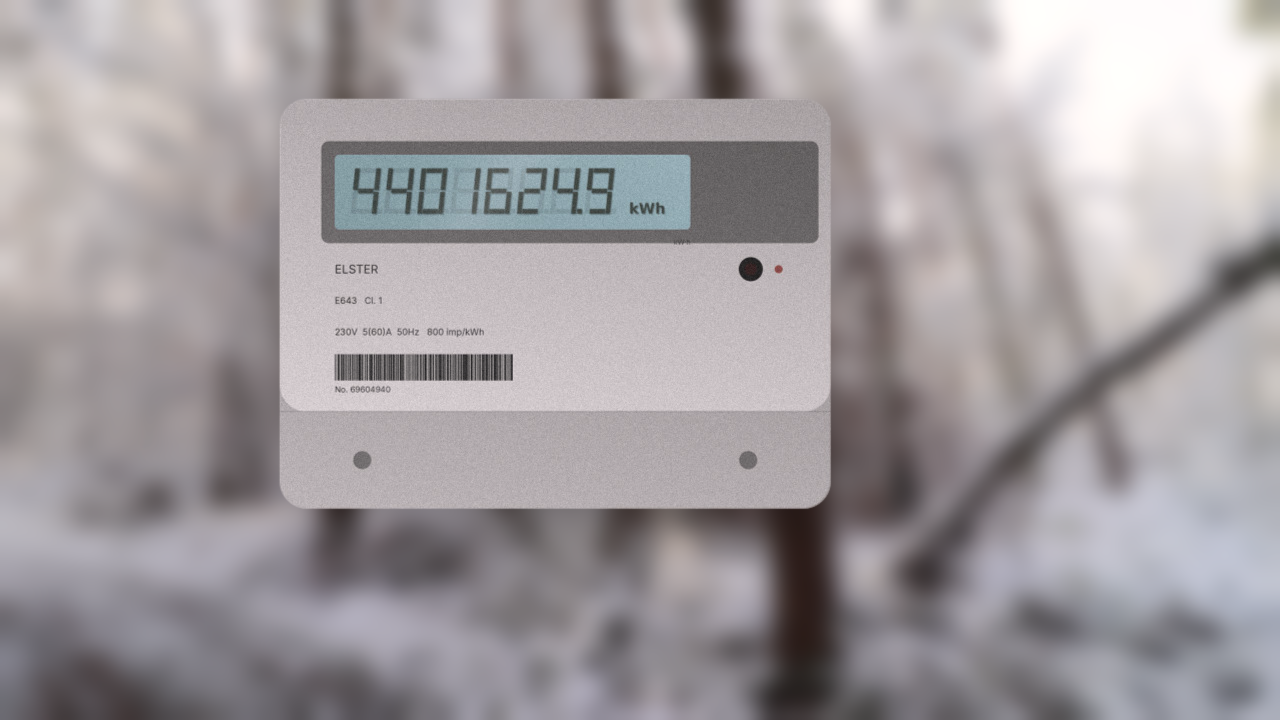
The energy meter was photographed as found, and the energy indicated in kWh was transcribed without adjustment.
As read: 4401624.9 kWh
